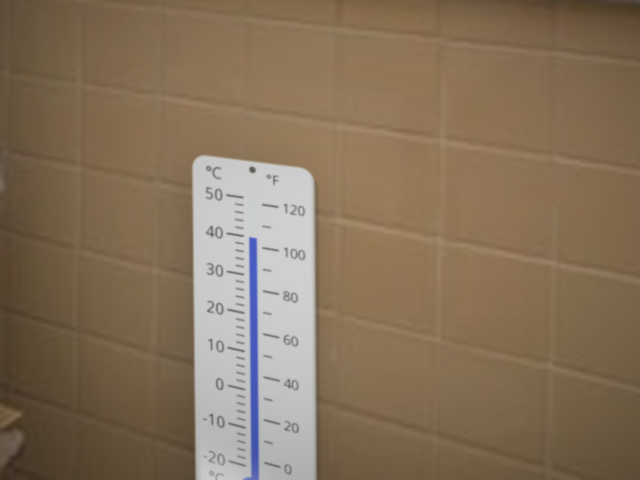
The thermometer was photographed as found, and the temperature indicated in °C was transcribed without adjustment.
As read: 40 °C
